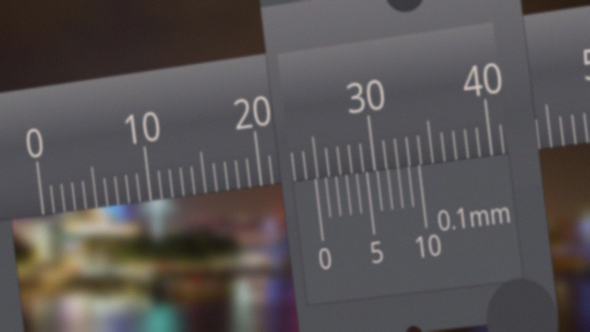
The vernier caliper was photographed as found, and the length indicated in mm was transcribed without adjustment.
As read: 24.8 mm
